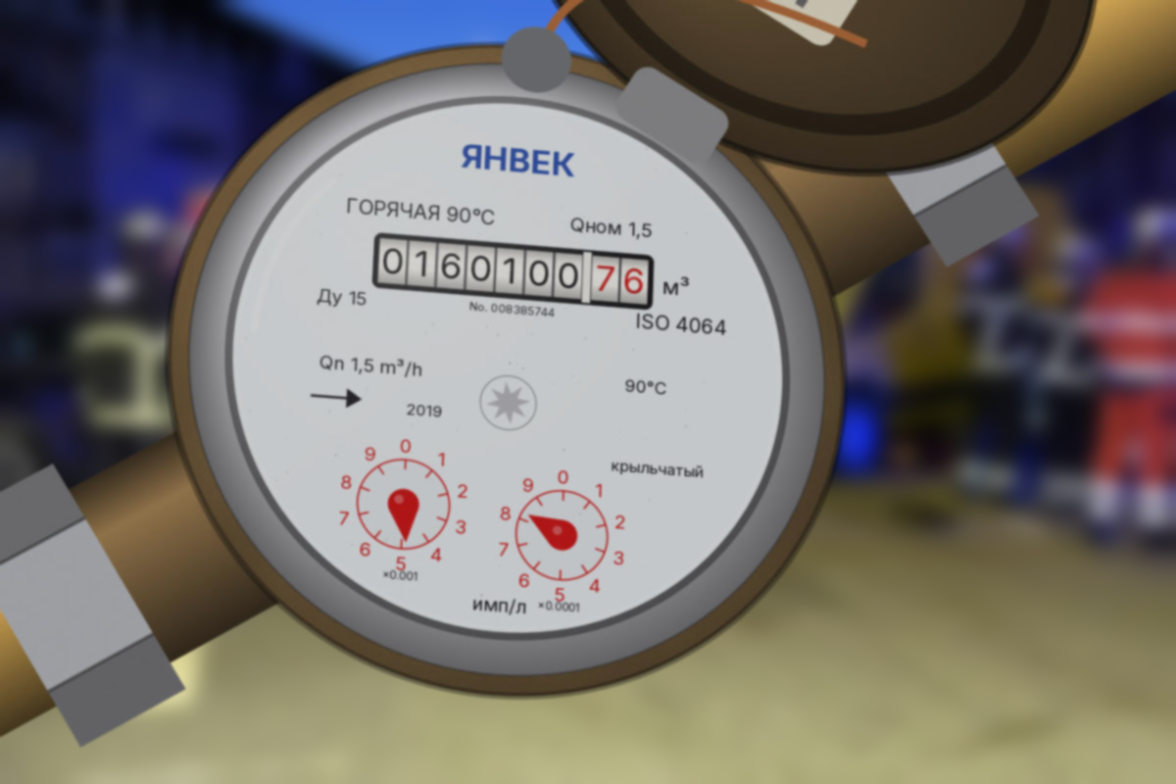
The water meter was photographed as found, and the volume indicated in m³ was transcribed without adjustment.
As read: 160100.7648 m³
